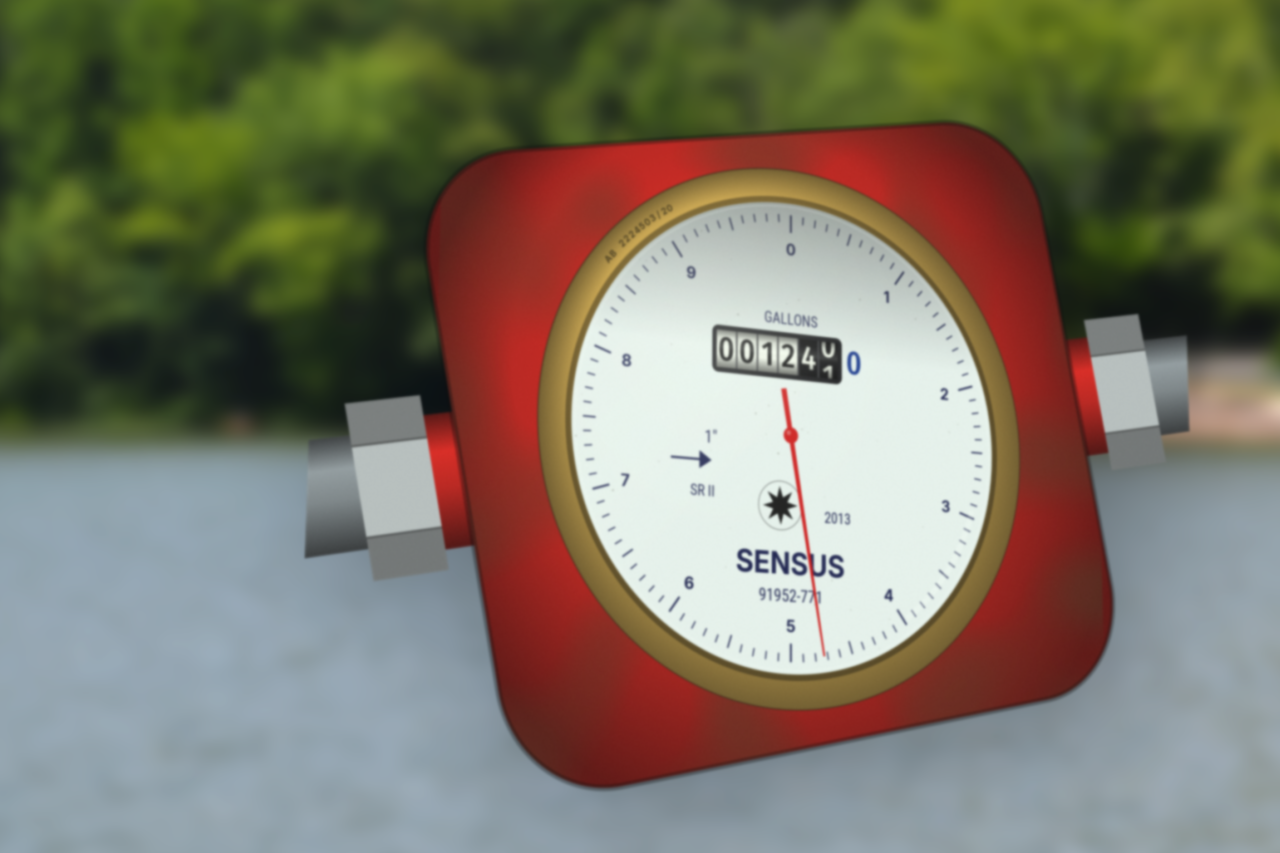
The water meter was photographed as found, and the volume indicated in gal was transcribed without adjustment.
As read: 12404.7 gal
